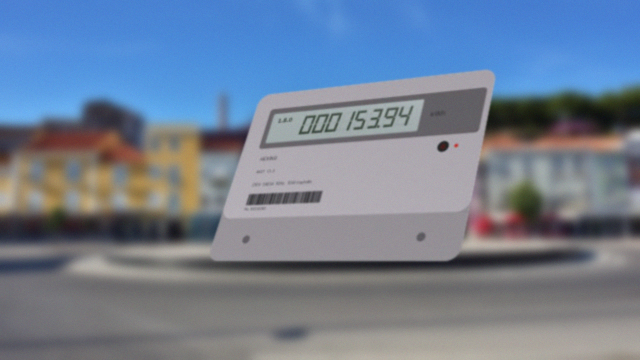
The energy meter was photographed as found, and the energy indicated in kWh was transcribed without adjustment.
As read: 153.94 kWh
